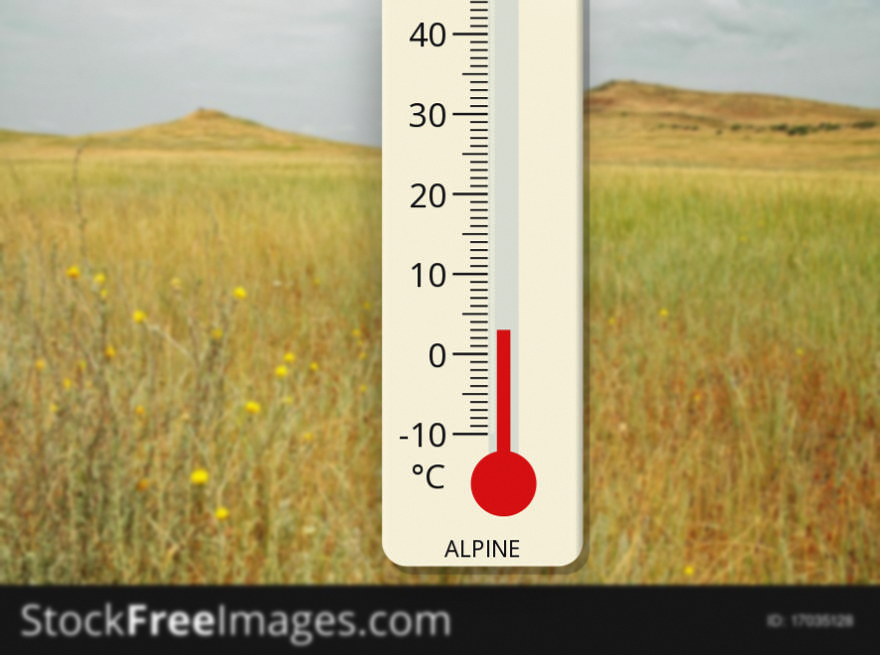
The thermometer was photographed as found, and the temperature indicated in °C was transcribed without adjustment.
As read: 3 °C
